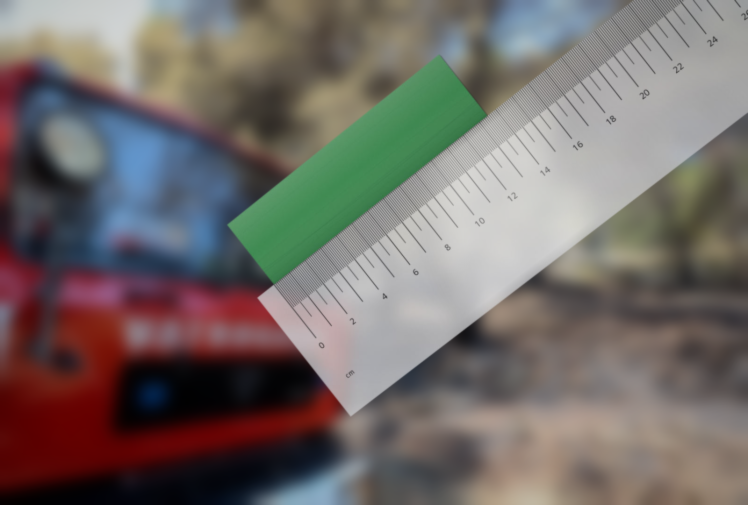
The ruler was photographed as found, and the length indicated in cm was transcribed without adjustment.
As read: 13.5 cm
